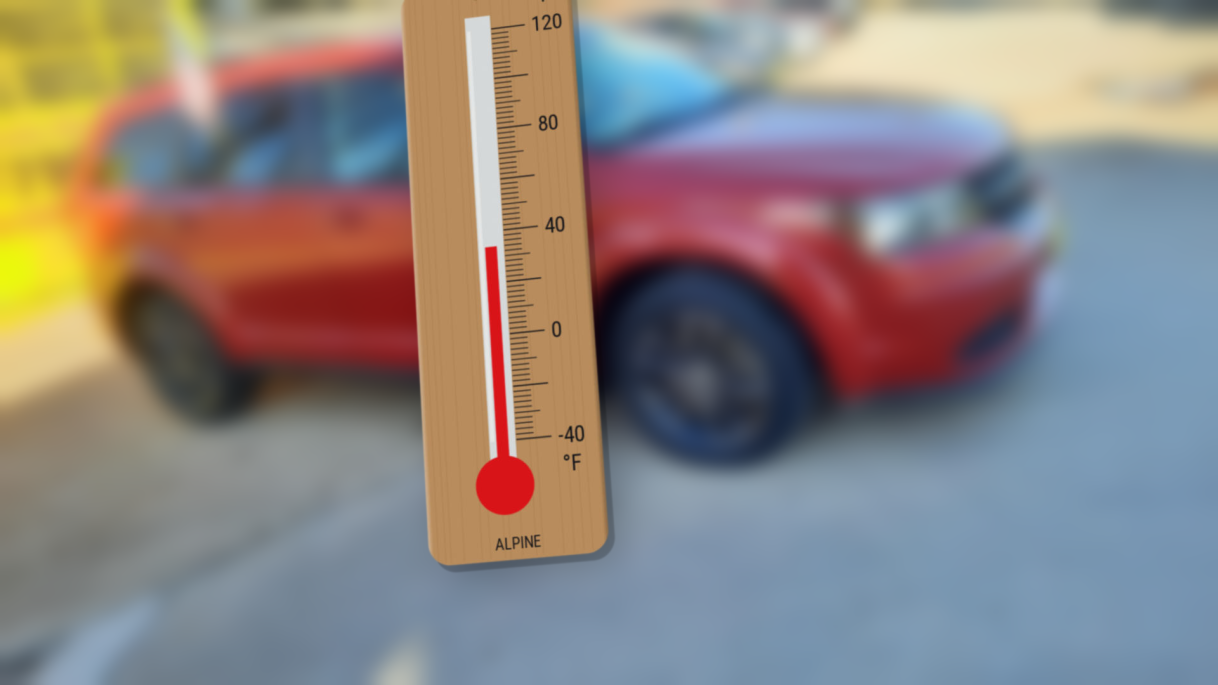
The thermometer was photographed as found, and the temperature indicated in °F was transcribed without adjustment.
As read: 34 °F
